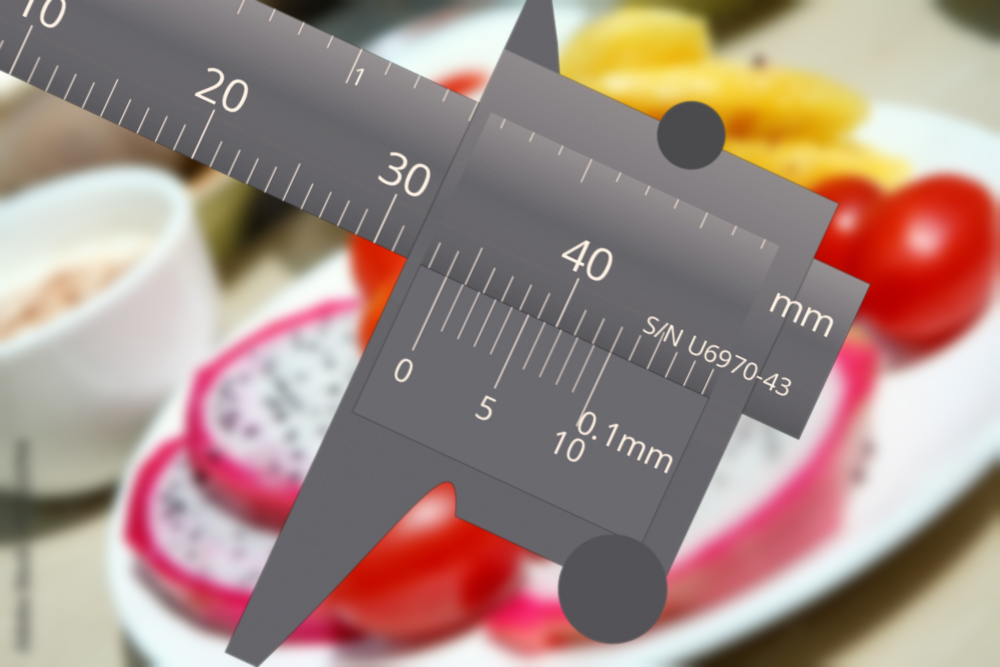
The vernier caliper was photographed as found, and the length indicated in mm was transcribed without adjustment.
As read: 34.0 mm
